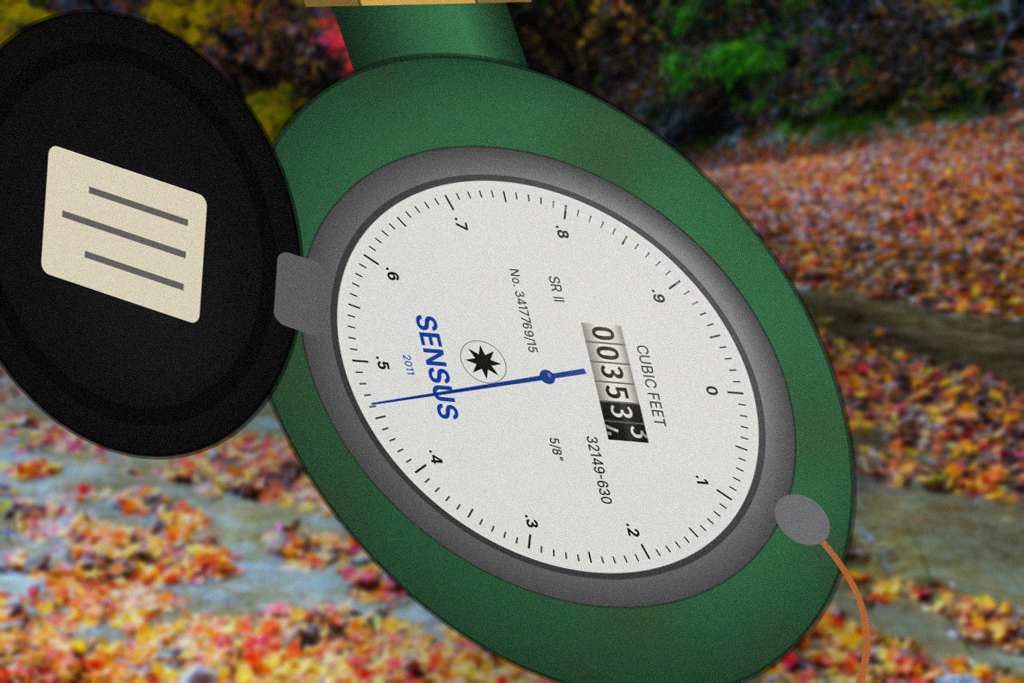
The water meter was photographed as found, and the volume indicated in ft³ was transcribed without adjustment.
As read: 3533.46 ft³
